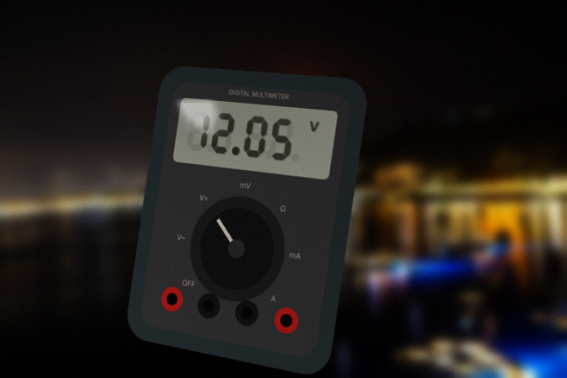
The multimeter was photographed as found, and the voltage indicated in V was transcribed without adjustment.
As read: 12.05 V
